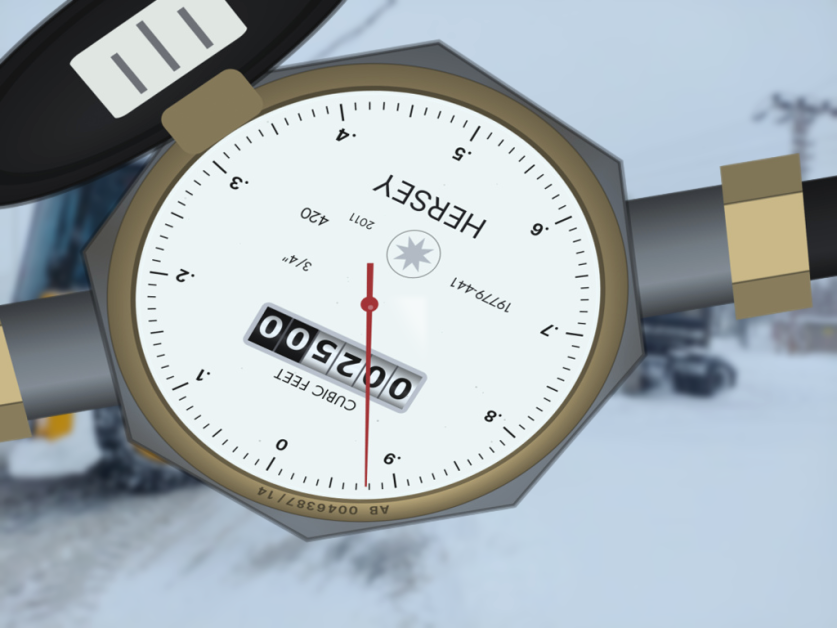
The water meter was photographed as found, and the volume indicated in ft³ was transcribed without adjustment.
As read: 2499.92 ft³
